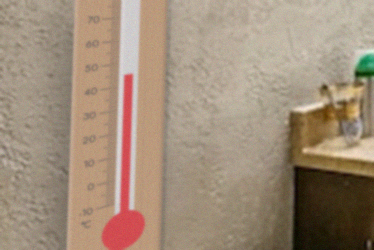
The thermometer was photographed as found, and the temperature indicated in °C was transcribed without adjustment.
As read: 45 °C
